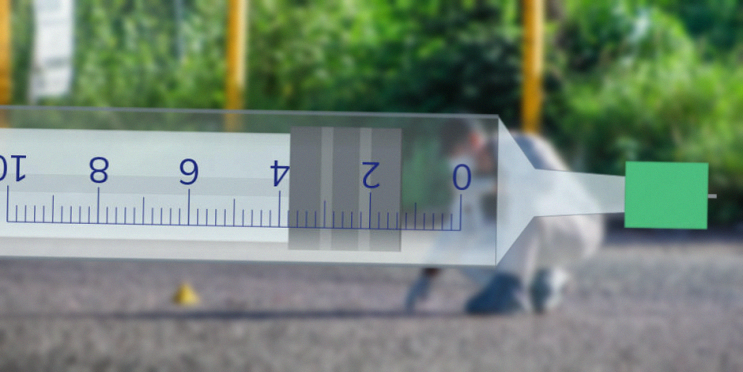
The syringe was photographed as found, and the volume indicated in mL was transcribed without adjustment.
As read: 1.3 mL
